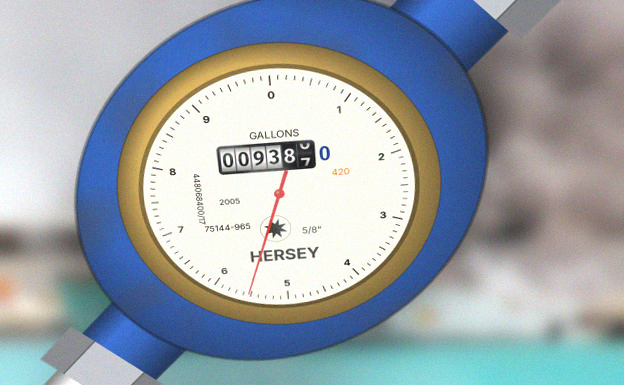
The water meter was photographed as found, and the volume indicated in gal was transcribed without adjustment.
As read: 93865.5 gal
